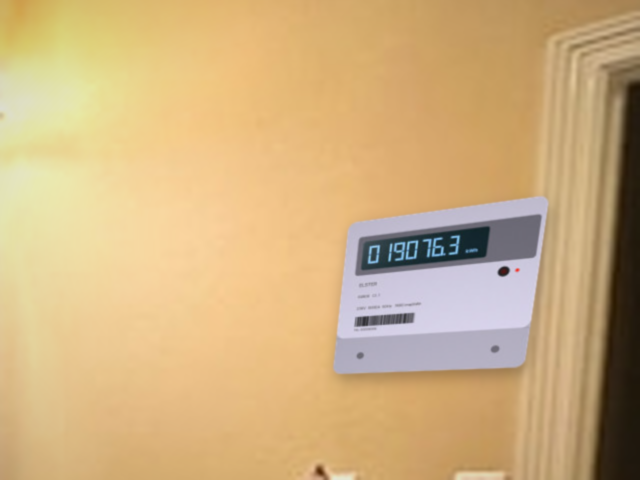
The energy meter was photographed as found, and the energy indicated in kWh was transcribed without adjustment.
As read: 19076.3 kWh
